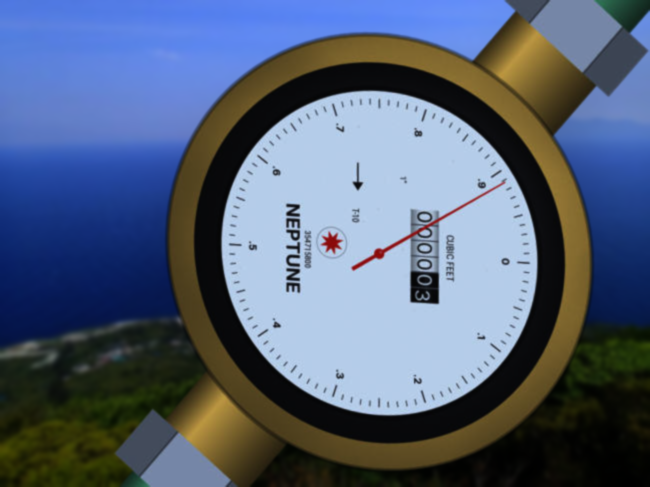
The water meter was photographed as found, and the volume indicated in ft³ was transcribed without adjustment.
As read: 2.91 ft³
